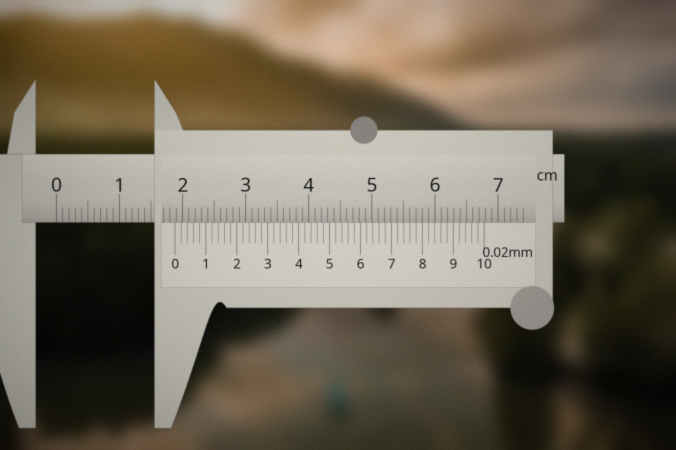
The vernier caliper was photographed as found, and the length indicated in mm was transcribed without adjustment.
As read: 18.8 mm
